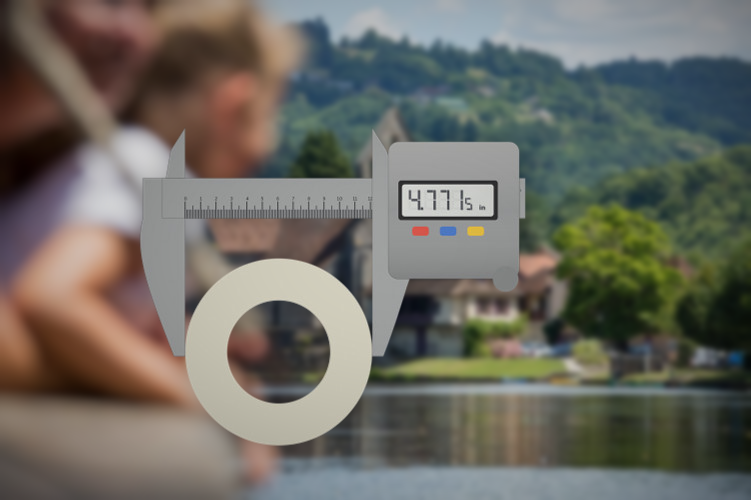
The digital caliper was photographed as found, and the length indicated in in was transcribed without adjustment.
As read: 4.7715 in
